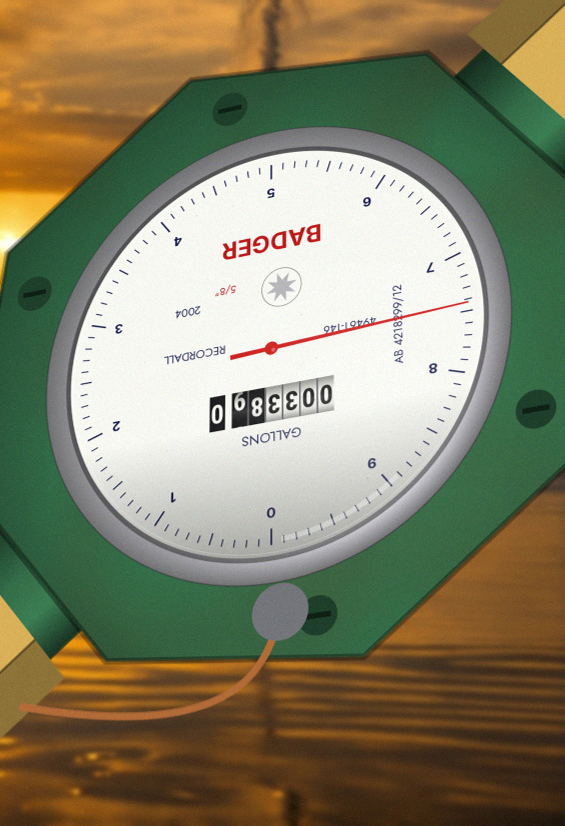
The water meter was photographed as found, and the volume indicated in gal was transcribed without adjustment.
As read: 33887.4 gal
